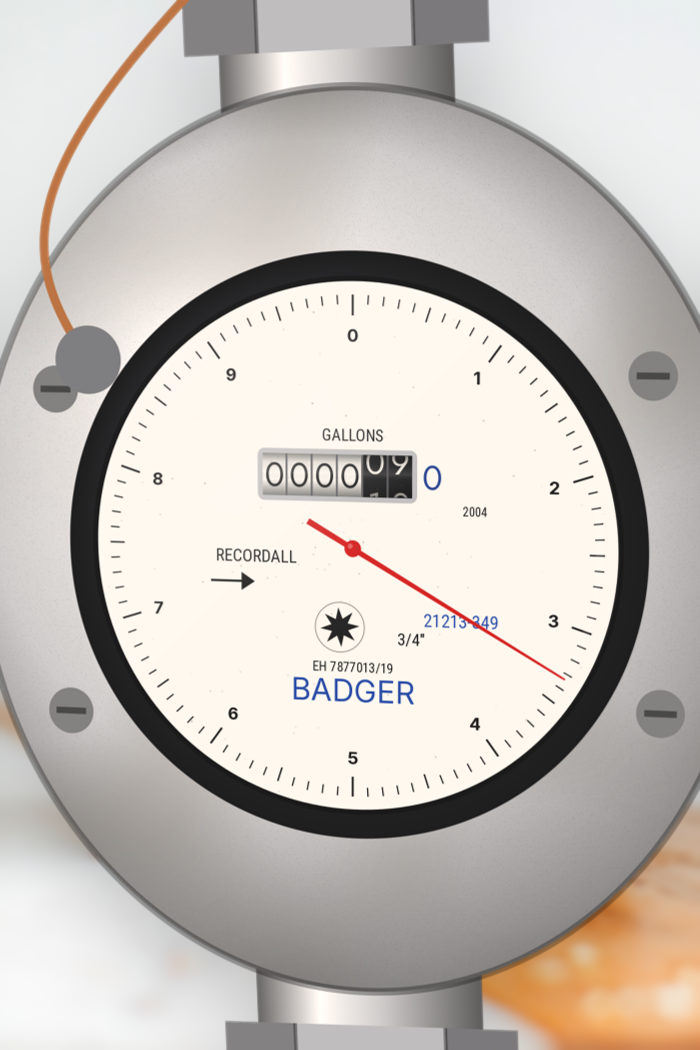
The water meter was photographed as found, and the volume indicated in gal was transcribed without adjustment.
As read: 93.3 gal
